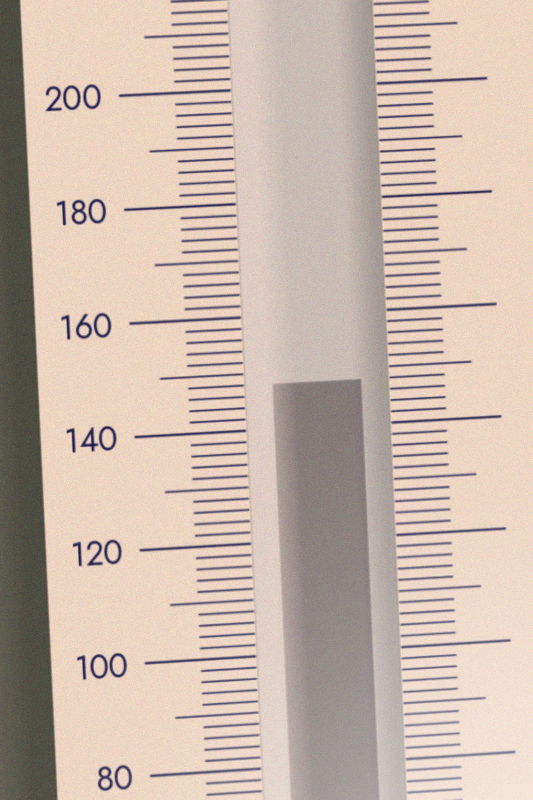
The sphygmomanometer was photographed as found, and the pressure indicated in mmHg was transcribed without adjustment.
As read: 148 mmHg
